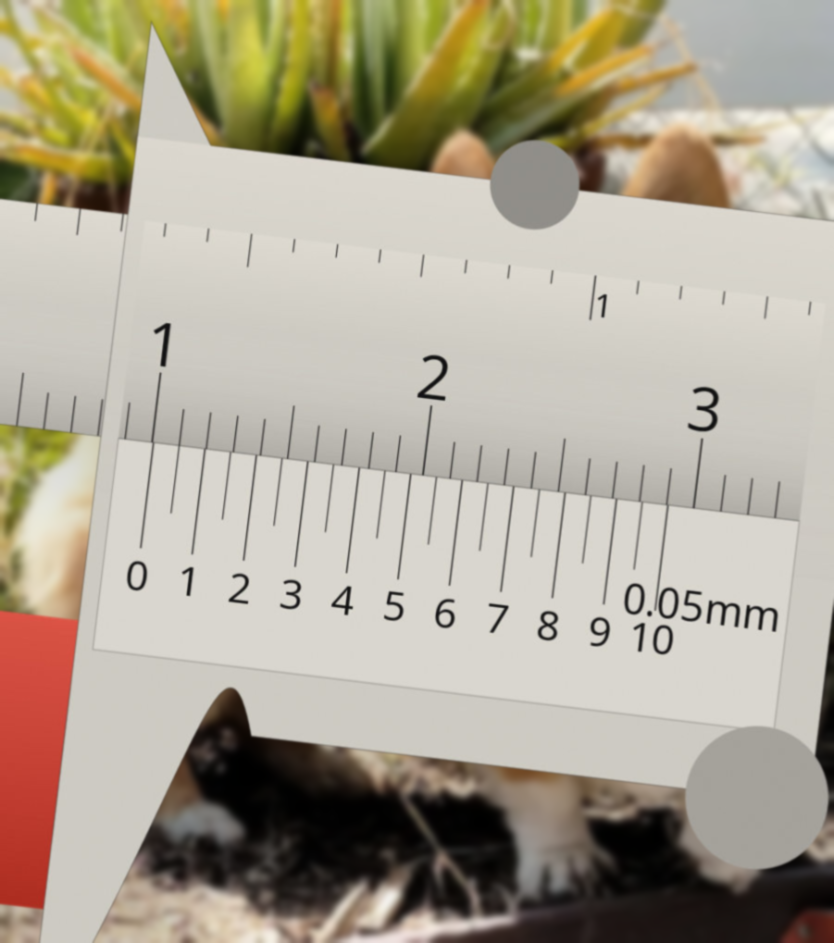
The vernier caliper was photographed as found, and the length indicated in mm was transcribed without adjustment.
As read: 10.05 mm
